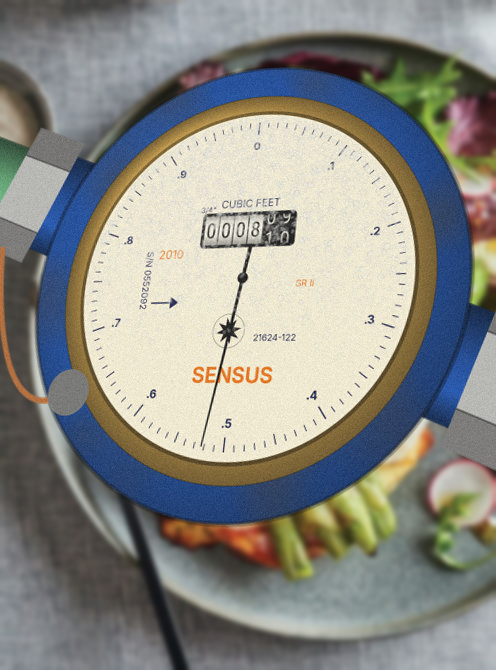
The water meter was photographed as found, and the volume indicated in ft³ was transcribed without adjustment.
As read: 809.52 ft³
